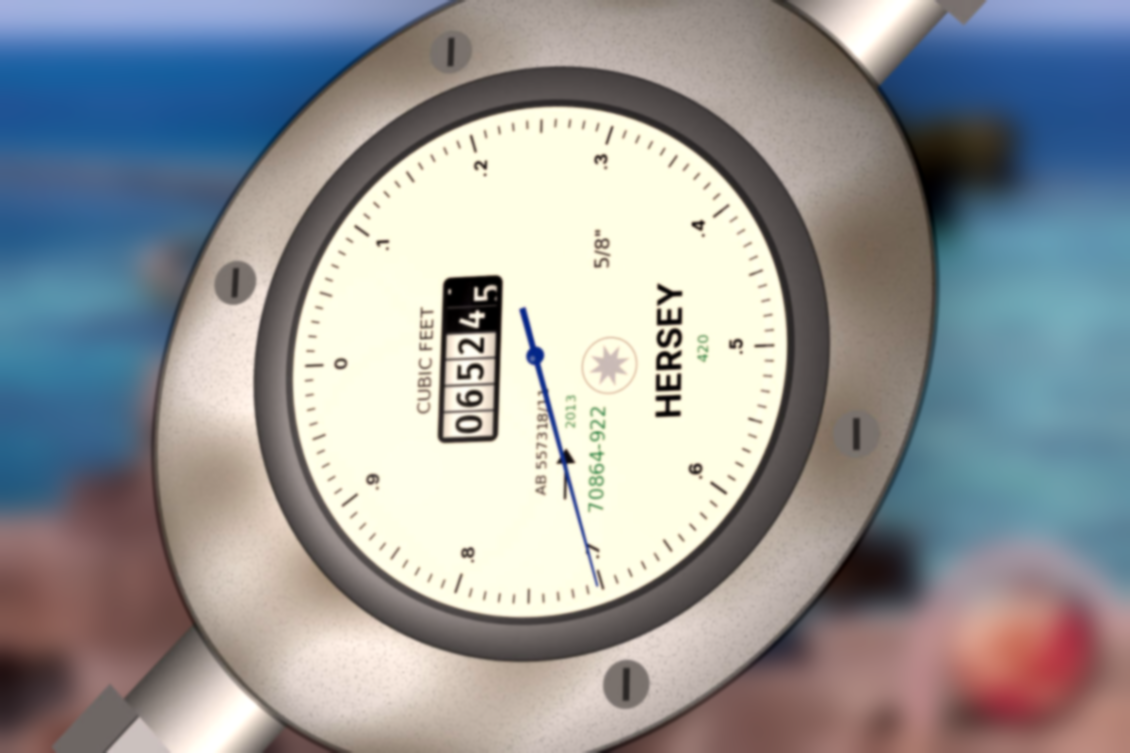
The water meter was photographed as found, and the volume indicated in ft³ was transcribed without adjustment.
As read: 65244.70 ft³
